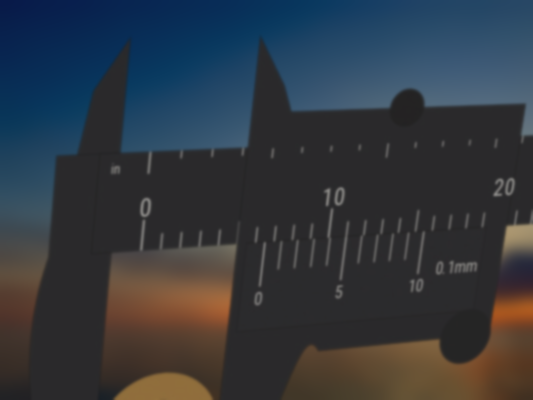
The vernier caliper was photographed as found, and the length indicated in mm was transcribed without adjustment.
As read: 6.5 mm
